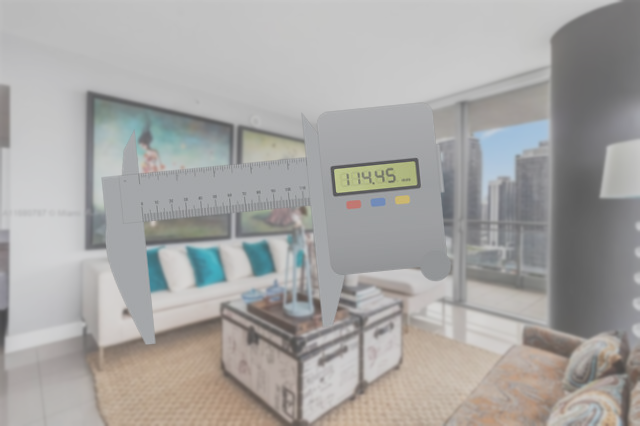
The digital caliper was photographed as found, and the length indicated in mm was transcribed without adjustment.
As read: 114.45 mm
